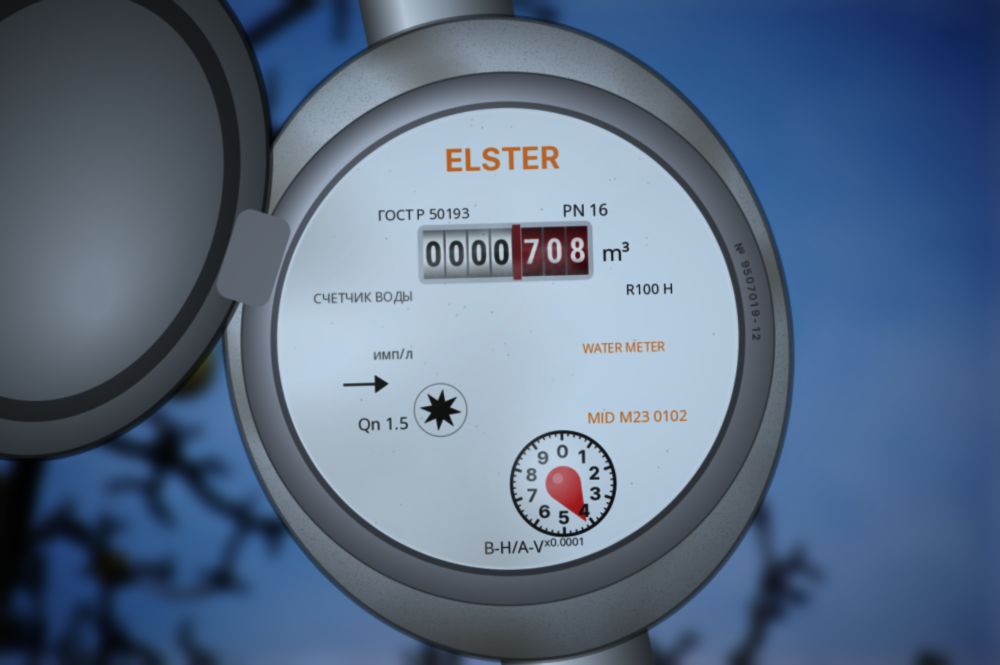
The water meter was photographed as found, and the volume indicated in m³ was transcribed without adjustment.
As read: 0.7084 m³
